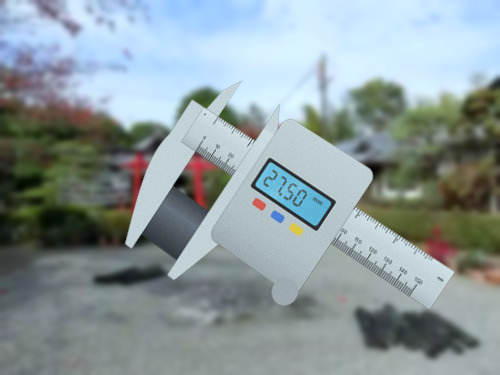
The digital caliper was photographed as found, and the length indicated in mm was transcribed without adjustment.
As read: 27.50 mm
